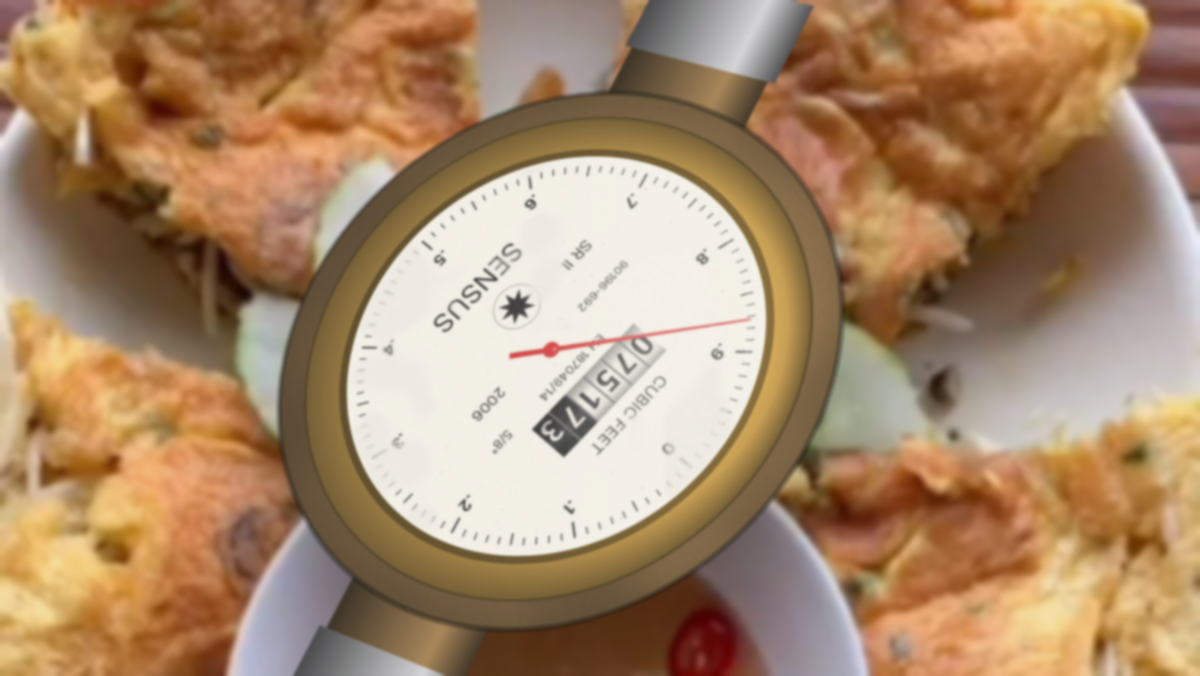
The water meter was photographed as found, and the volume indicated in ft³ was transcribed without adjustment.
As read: 75172.87 ft³
